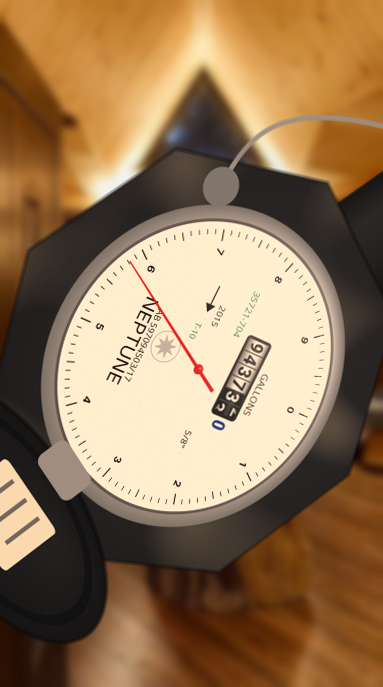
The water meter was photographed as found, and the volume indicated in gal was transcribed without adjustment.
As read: 9437325.8 gal
